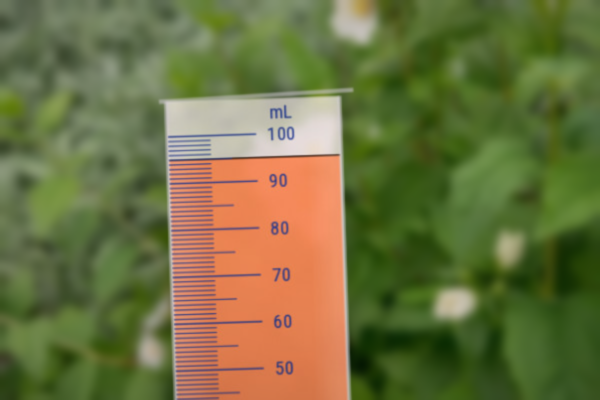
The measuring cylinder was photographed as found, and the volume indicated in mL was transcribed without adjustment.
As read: 95 mL
